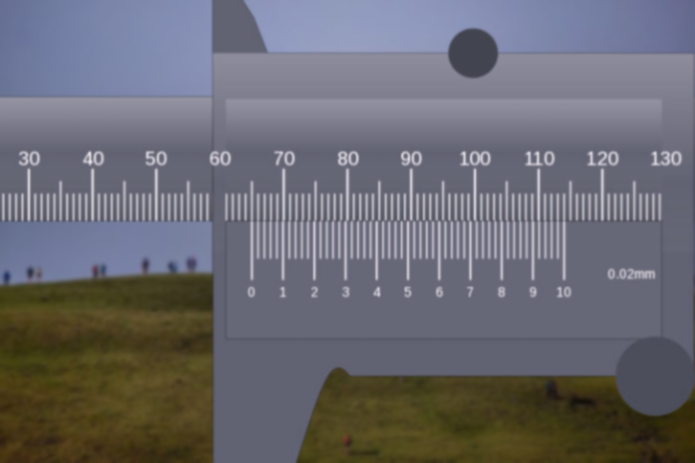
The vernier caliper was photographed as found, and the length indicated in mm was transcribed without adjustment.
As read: 65.0 mm
